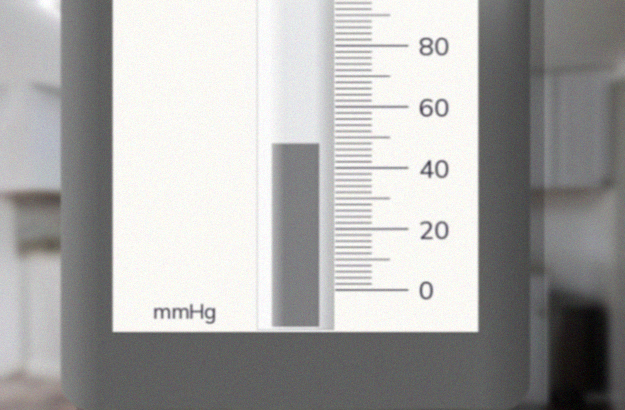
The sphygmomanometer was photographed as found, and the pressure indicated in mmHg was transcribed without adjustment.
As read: 48 mmHg
